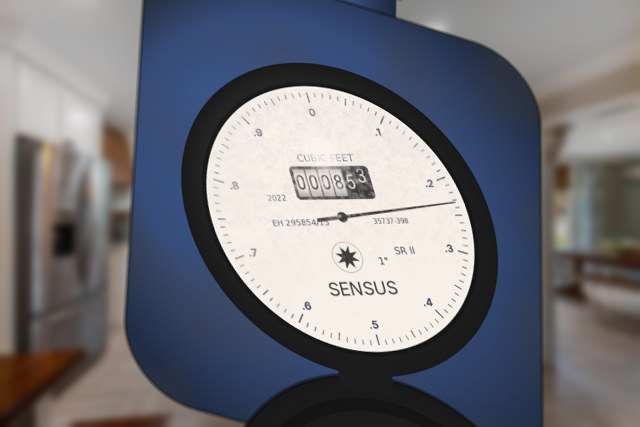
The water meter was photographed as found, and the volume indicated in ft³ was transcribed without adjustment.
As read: 853.23 ft³
